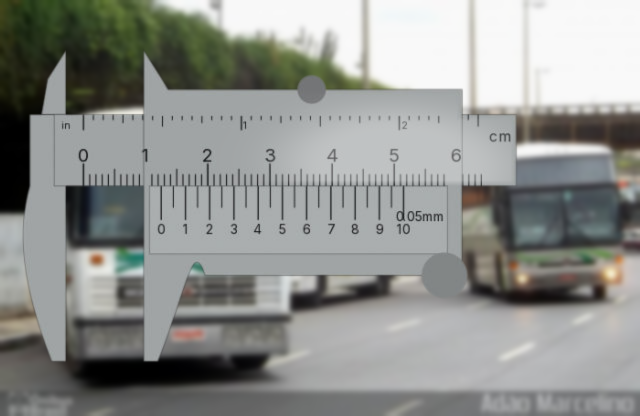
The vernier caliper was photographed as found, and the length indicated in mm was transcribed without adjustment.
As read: 12.5 mm
